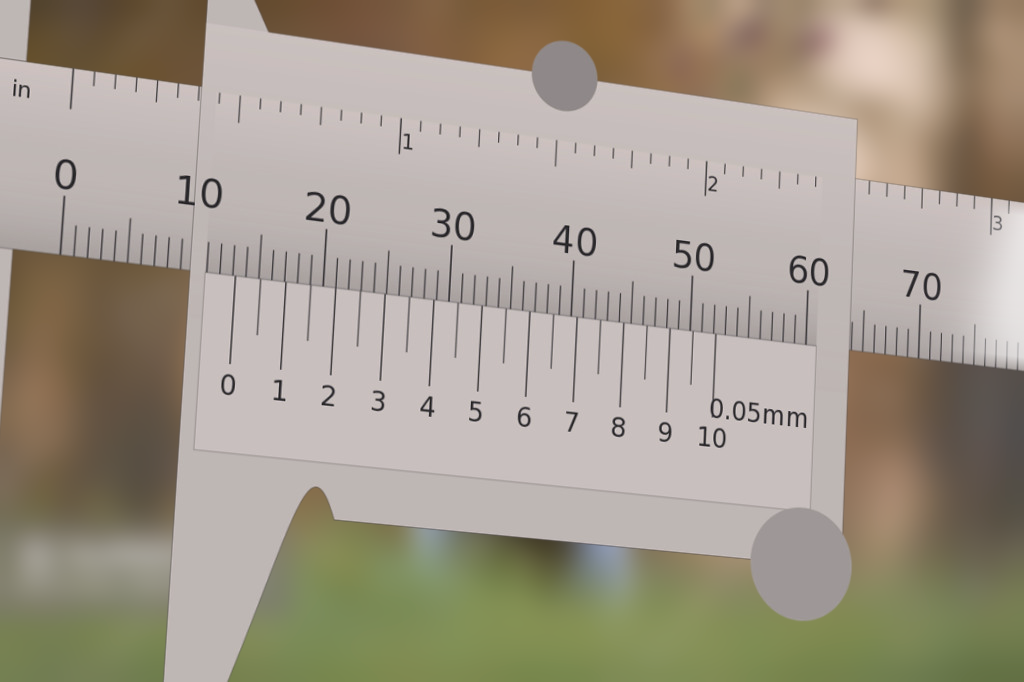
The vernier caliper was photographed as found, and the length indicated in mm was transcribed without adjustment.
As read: 13.2 mm
